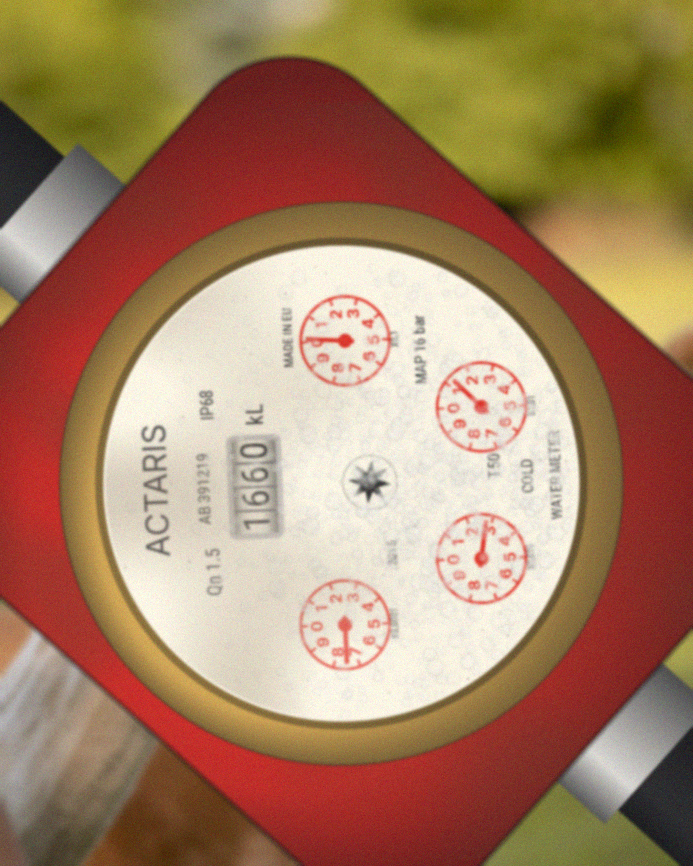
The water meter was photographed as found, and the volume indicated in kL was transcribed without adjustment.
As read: 1660.0127 kL
